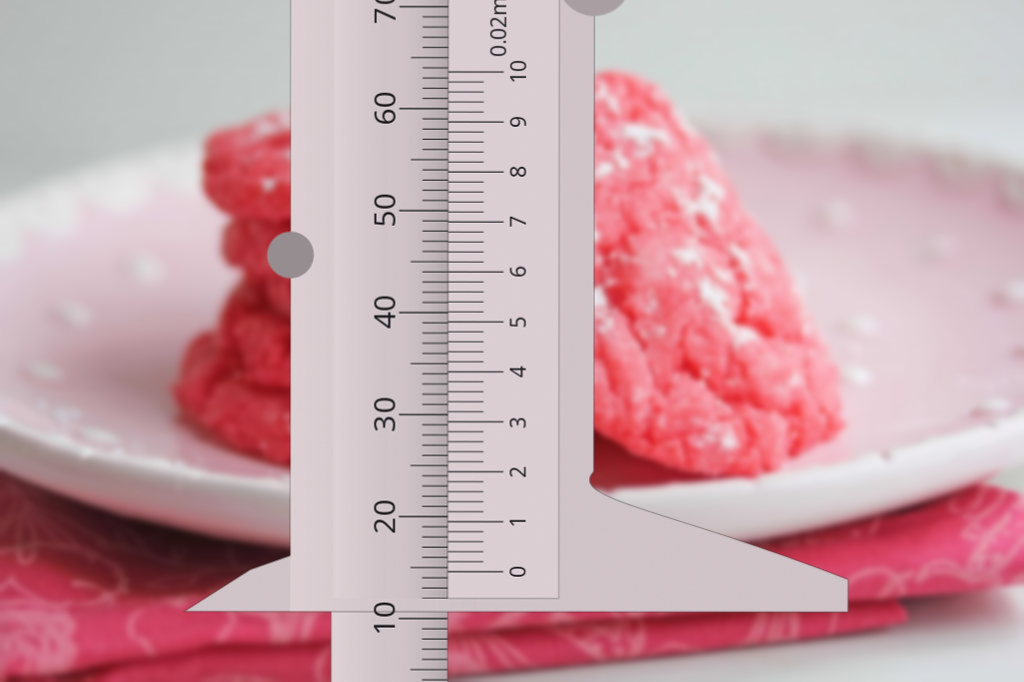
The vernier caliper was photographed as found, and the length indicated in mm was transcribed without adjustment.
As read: 14.6 mm
